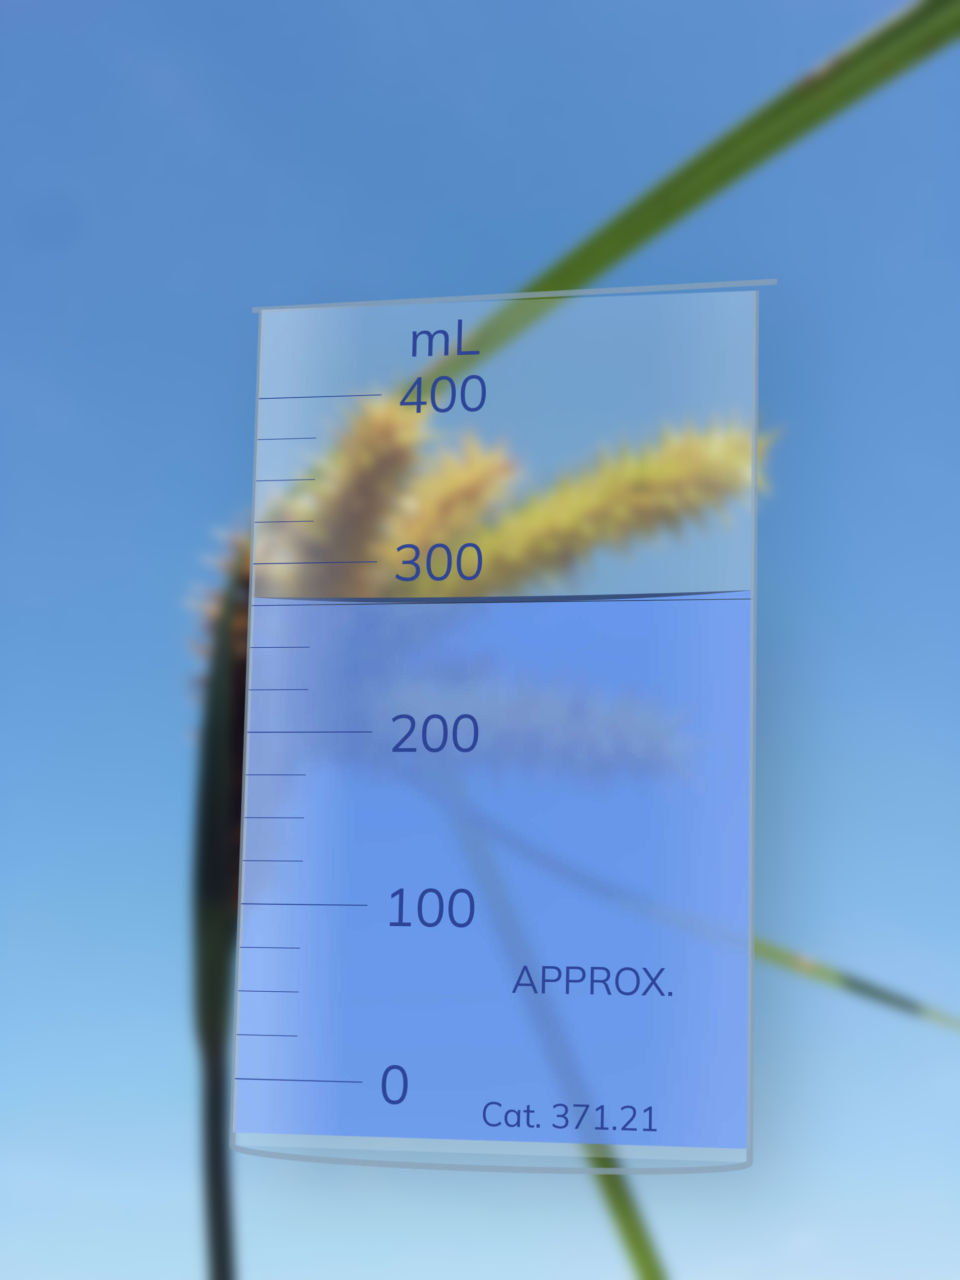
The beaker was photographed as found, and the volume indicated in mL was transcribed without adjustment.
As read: 275 mL
